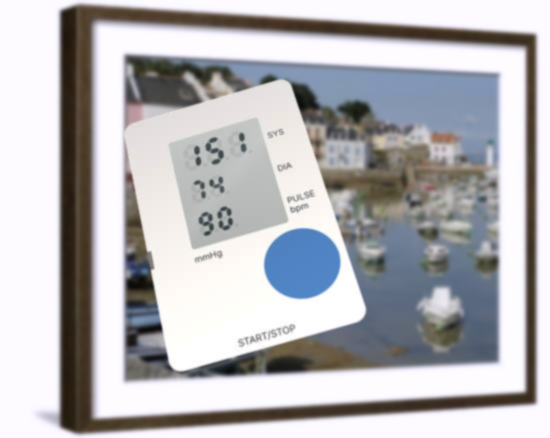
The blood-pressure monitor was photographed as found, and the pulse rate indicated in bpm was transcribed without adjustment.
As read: 90 bpm
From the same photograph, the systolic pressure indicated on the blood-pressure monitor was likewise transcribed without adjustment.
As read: 151 mmHg
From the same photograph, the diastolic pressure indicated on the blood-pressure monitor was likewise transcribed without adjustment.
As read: 74 mmHg
